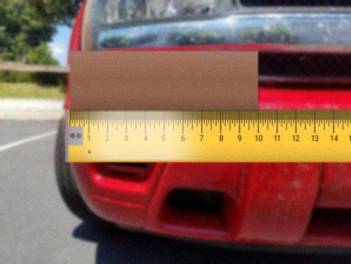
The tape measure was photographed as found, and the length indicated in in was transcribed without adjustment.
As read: 10 in
